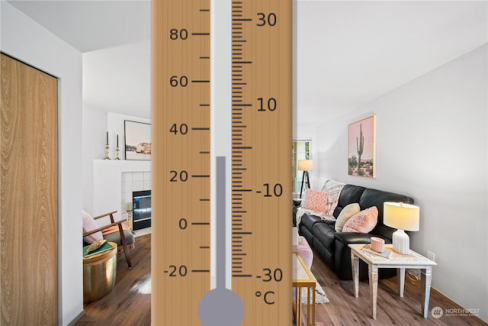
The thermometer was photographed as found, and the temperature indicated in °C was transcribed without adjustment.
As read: -2 °C
